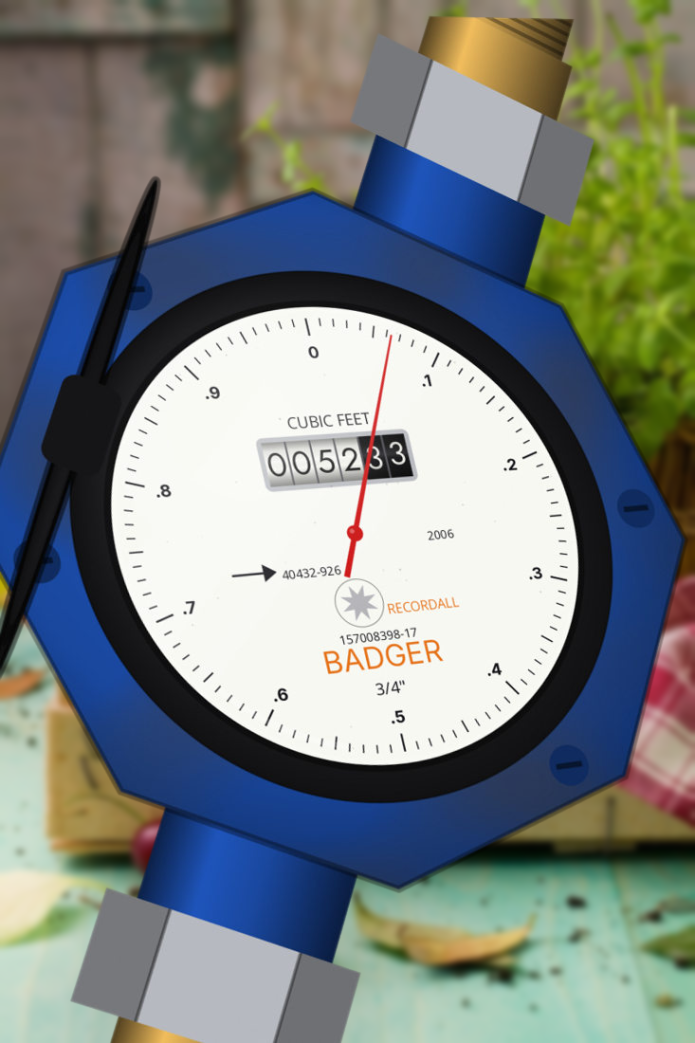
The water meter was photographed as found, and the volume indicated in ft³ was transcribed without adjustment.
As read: 5233.06 ft³
